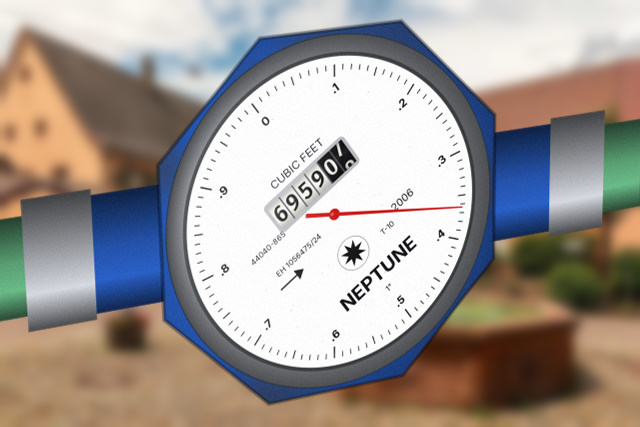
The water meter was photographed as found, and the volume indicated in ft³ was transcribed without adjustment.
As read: 695907.36 ft³
